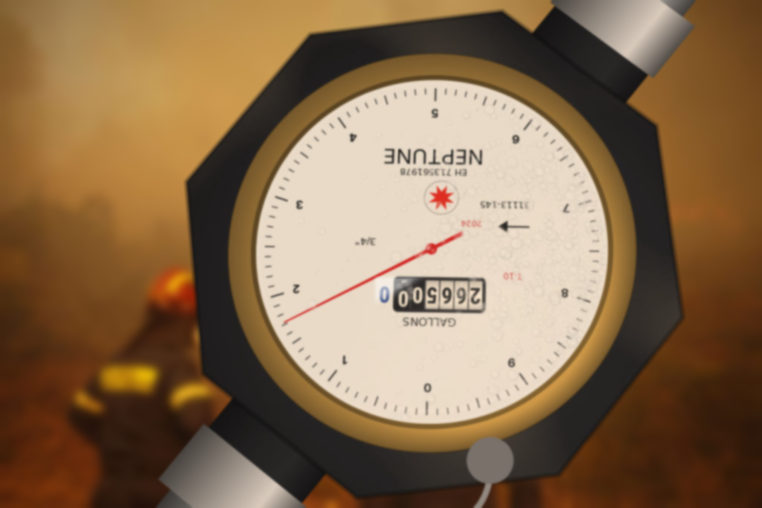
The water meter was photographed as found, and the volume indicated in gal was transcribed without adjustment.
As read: 2665001.7 gal
